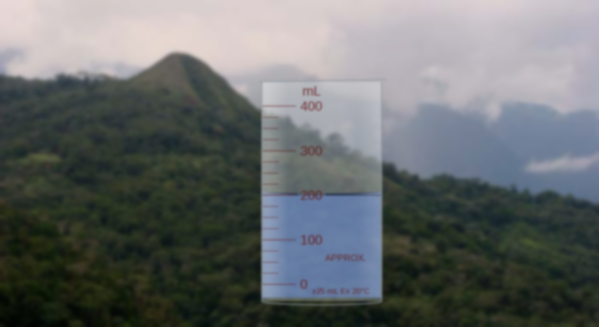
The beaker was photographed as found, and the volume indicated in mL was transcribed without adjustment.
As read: 200 mL
